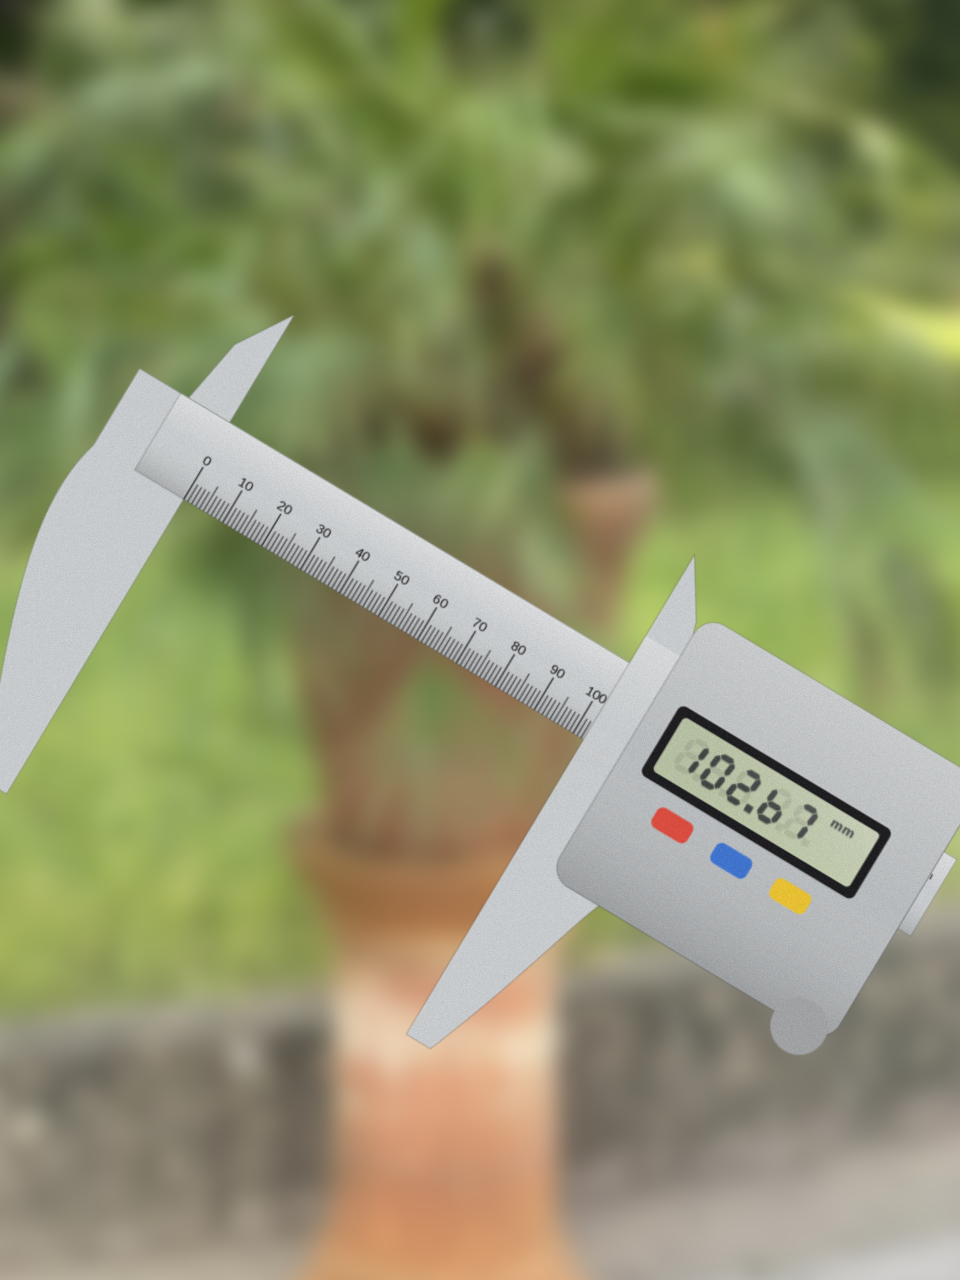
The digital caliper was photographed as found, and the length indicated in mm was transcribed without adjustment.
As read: 102.67 mm
